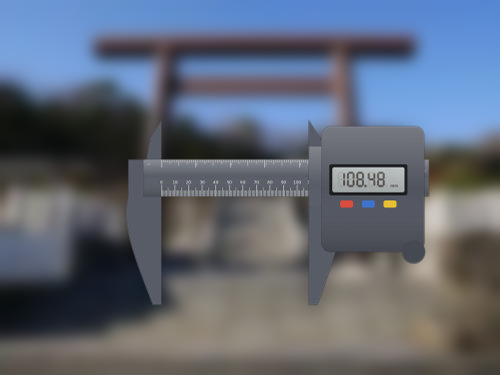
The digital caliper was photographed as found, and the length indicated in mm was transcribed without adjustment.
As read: 108.48 mm
